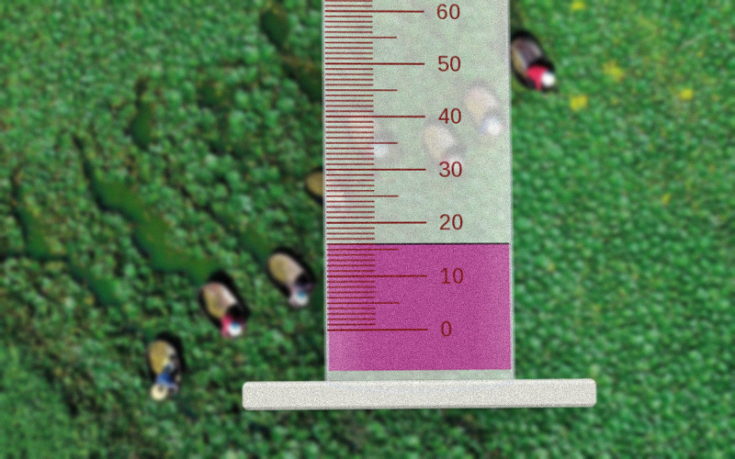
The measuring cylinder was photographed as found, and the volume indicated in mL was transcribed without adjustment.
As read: 16 mL
